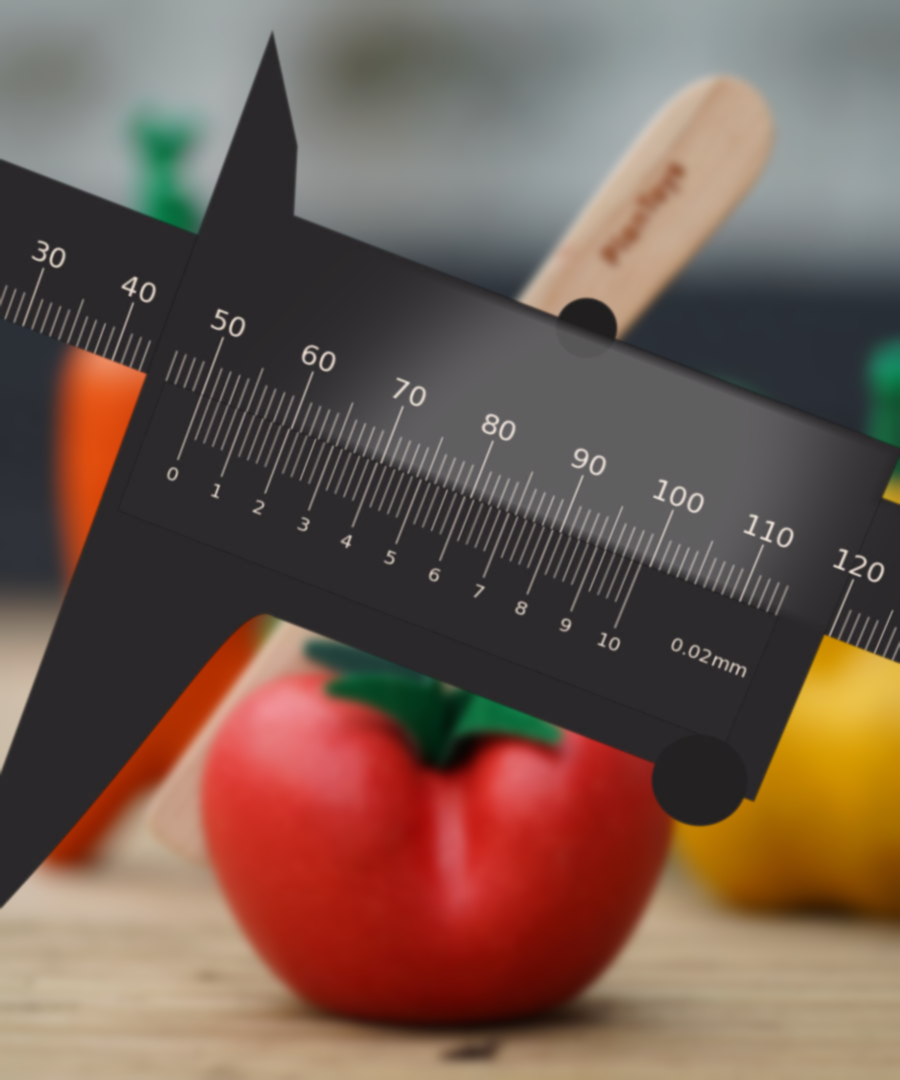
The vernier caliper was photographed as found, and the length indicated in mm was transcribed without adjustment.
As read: 50.0 mm
